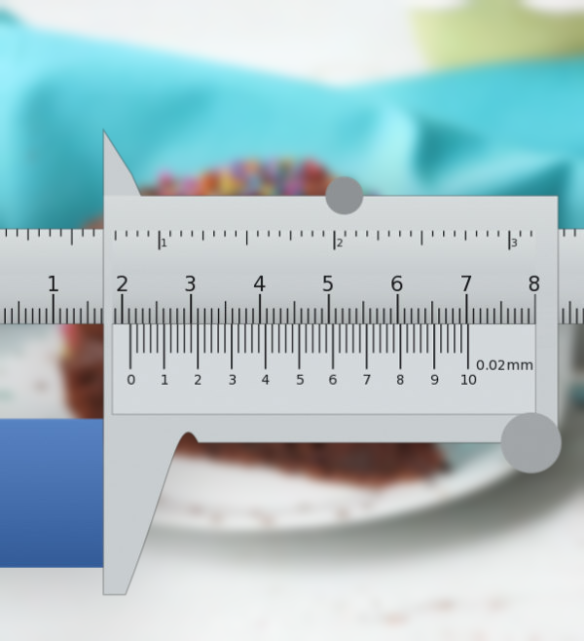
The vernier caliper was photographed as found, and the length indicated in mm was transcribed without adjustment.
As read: 21.2 mm
